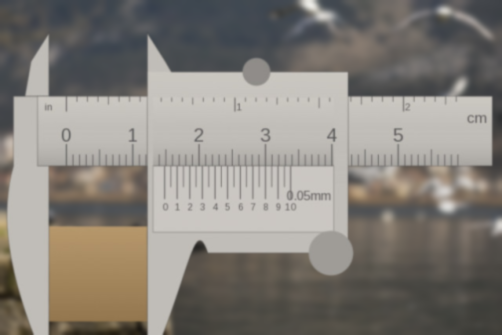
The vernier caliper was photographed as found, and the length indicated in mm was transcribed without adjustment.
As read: 14.8 mm
